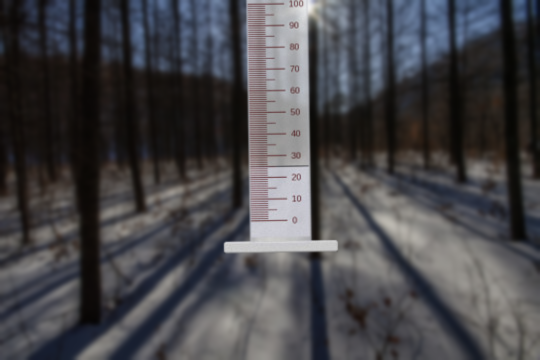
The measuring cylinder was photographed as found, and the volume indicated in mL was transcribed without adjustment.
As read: 25 mL
